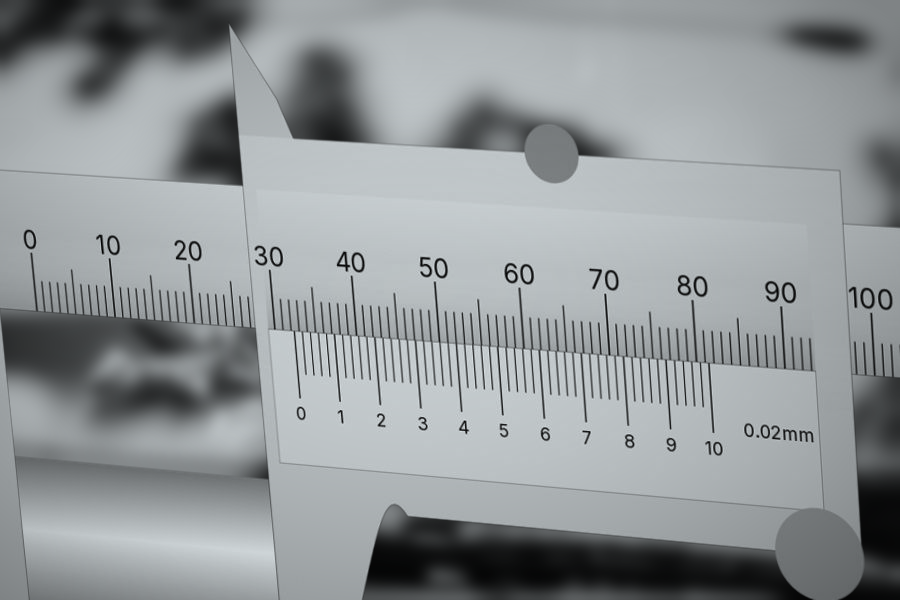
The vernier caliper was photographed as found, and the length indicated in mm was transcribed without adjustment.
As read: 32.4 mm
